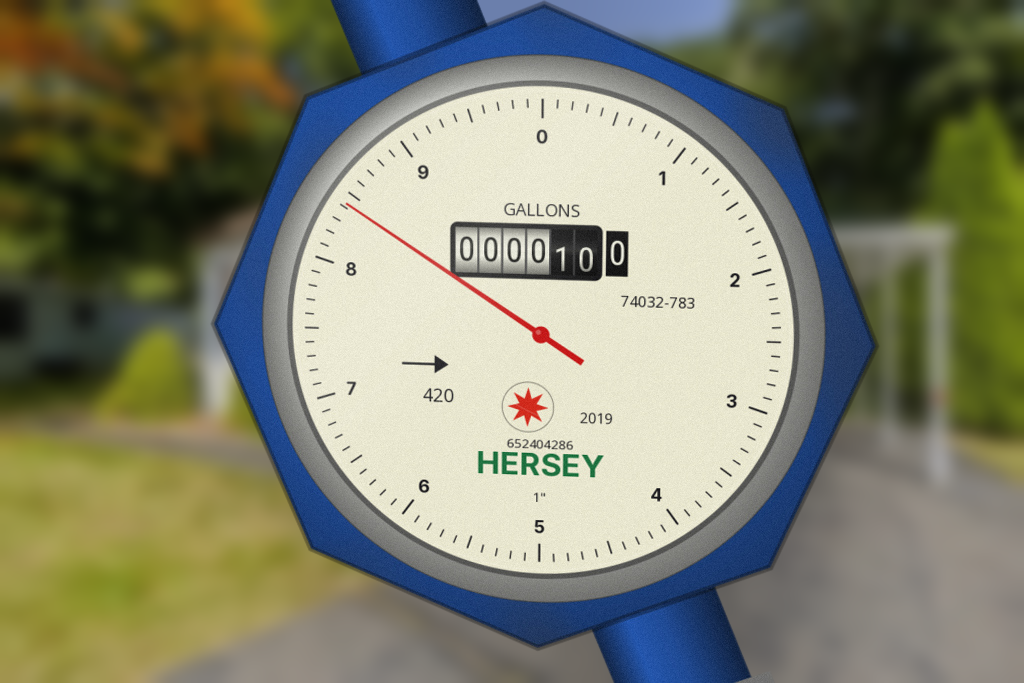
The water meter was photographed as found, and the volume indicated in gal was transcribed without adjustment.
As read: 98.4 gal
